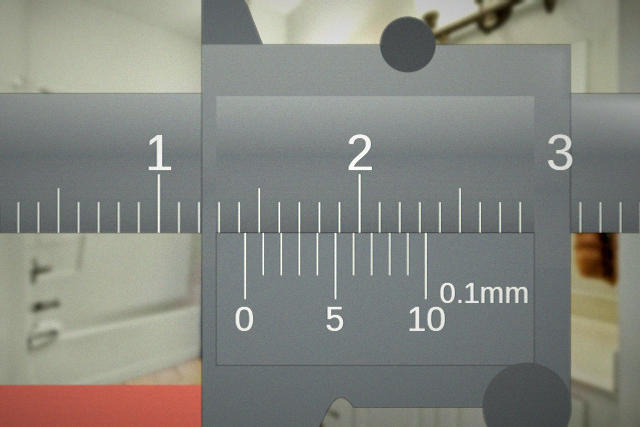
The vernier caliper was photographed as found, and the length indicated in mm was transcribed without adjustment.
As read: 14.3 mm
